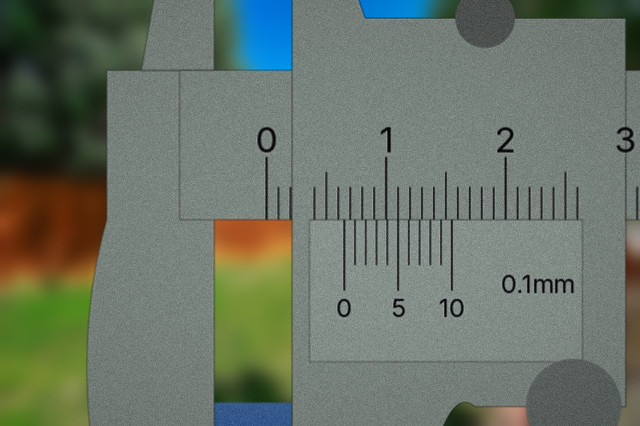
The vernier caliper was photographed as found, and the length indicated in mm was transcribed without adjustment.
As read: 6.5 mm
